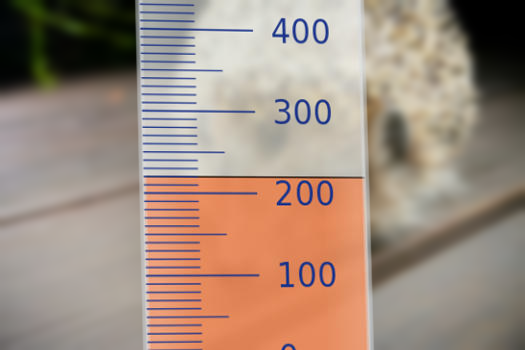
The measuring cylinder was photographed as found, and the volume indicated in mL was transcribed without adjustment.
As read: 220 mL
